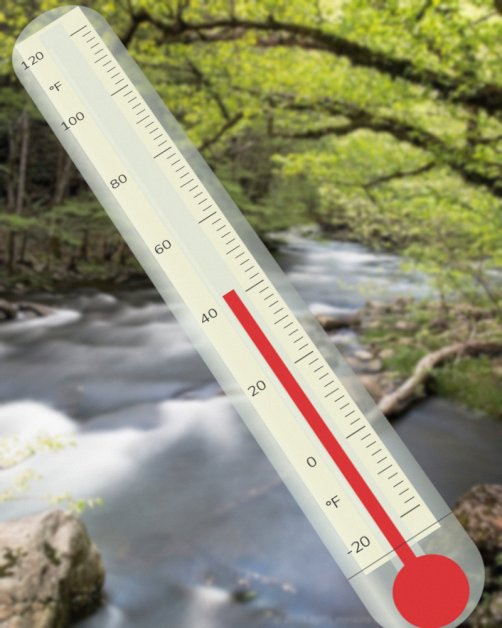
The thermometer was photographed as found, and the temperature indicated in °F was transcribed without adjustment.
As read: 42 °F
